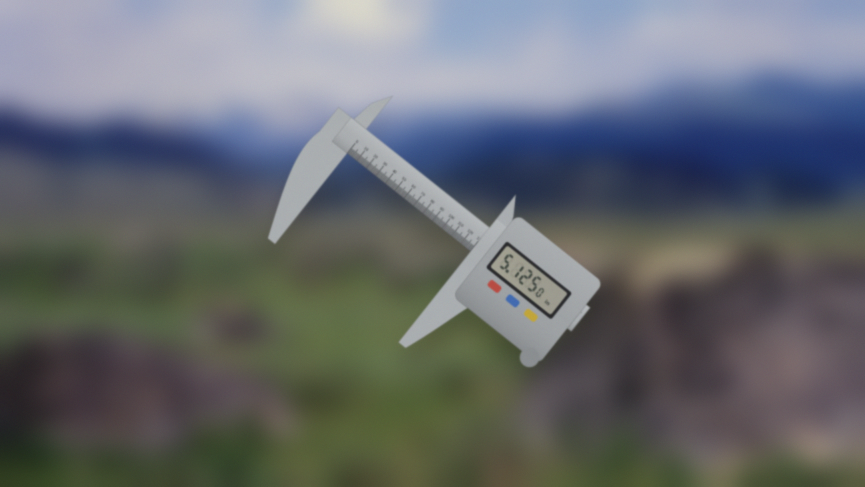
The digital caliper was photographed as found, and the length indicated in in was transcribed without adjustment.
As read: 5.1250 in
